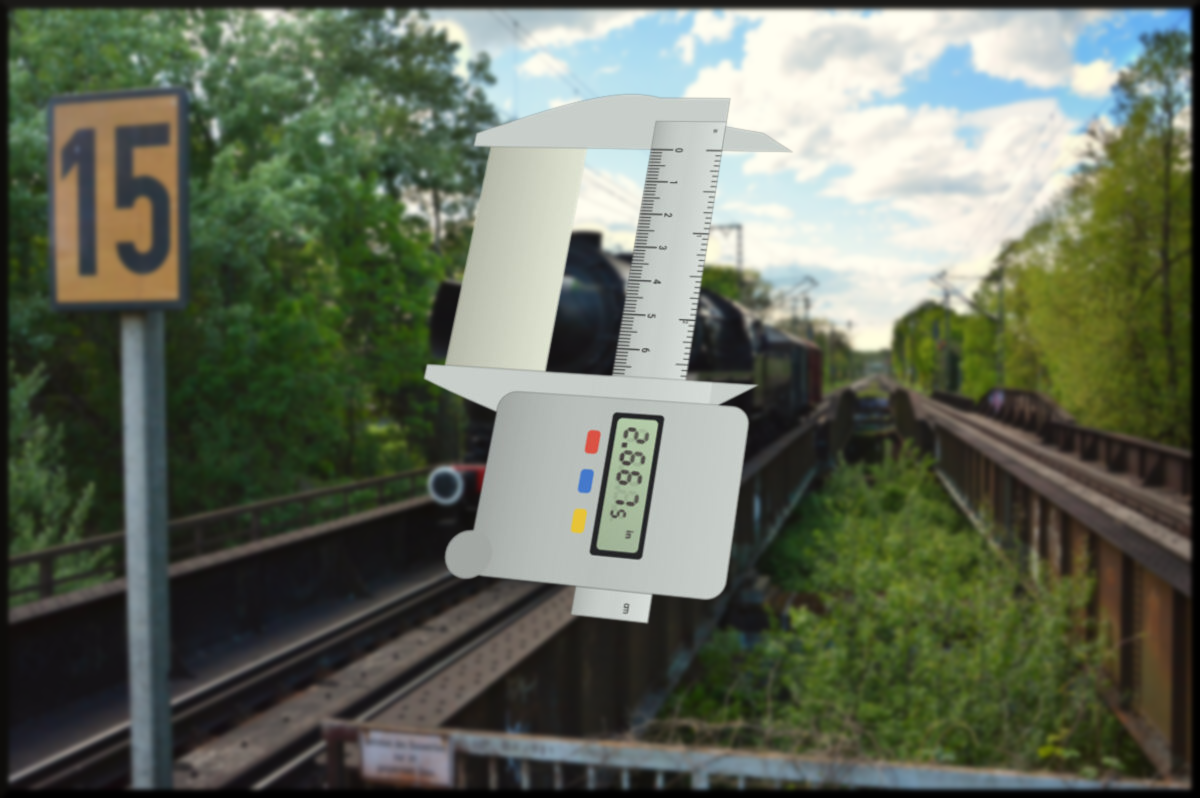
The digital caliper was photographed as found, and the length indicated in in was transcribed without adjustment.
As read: 2.6675 in
